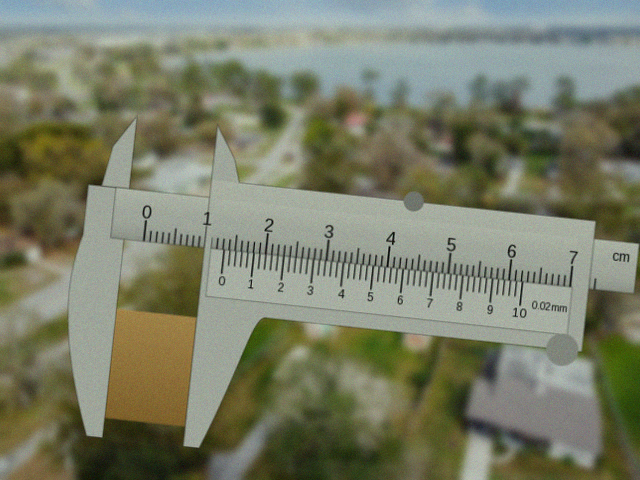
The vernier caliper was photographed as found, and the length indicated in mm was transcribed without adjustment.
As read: 13.2 mm
